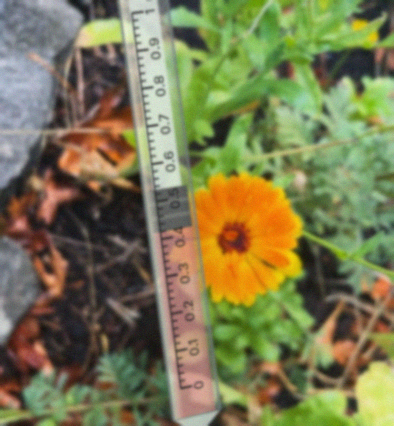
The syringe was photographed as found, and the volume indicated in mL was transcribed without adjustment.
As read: 0.42 mL
